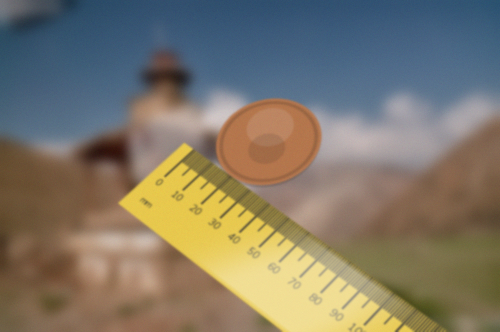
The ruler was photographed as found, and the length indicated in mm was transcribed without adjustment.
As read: 40 mm
